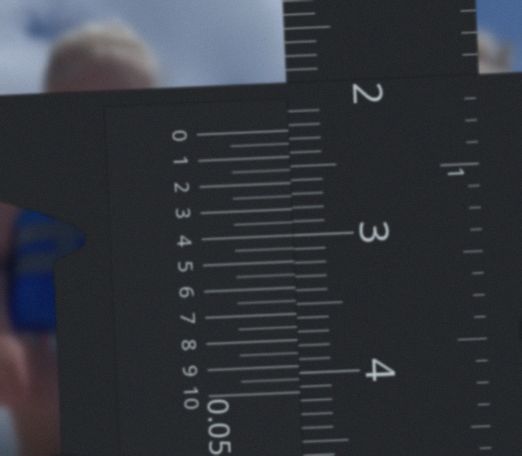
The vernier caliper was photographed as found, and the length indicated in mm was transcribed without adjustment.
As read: 22.4 mm
